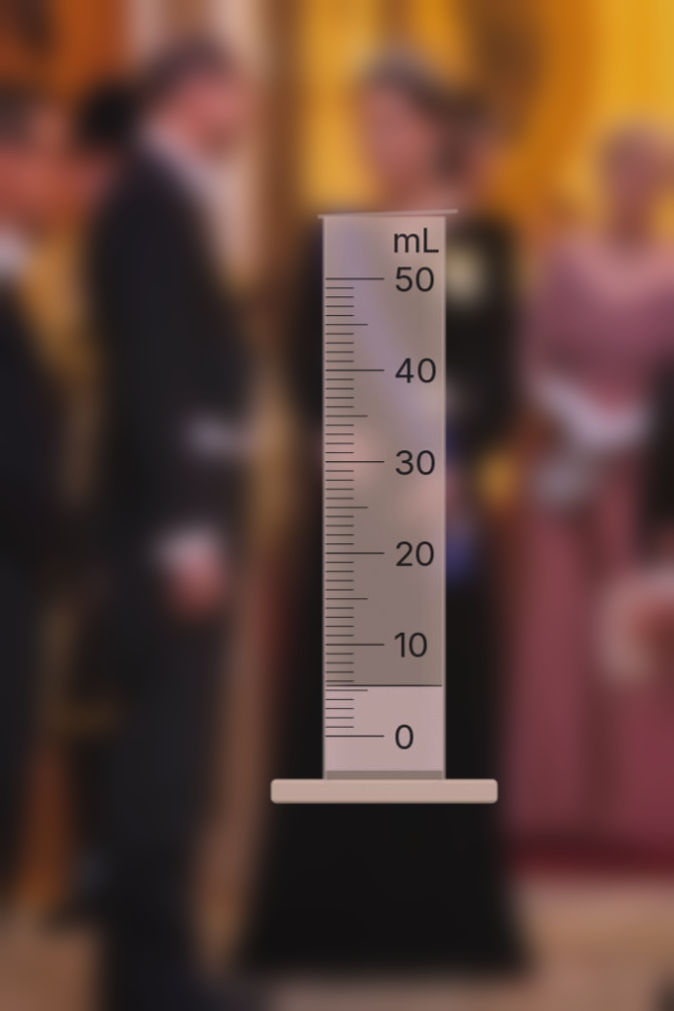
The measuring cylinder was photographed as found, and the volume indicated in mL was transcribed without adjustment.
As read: 5.5 mL
